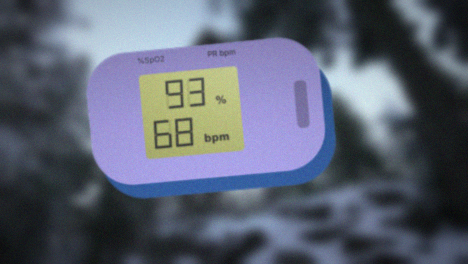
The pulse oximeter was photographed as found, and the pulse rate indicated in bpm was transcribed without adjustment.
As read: 68 bpm
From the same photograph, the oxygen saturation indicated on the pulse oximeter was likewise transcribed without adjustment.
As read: 93 %
